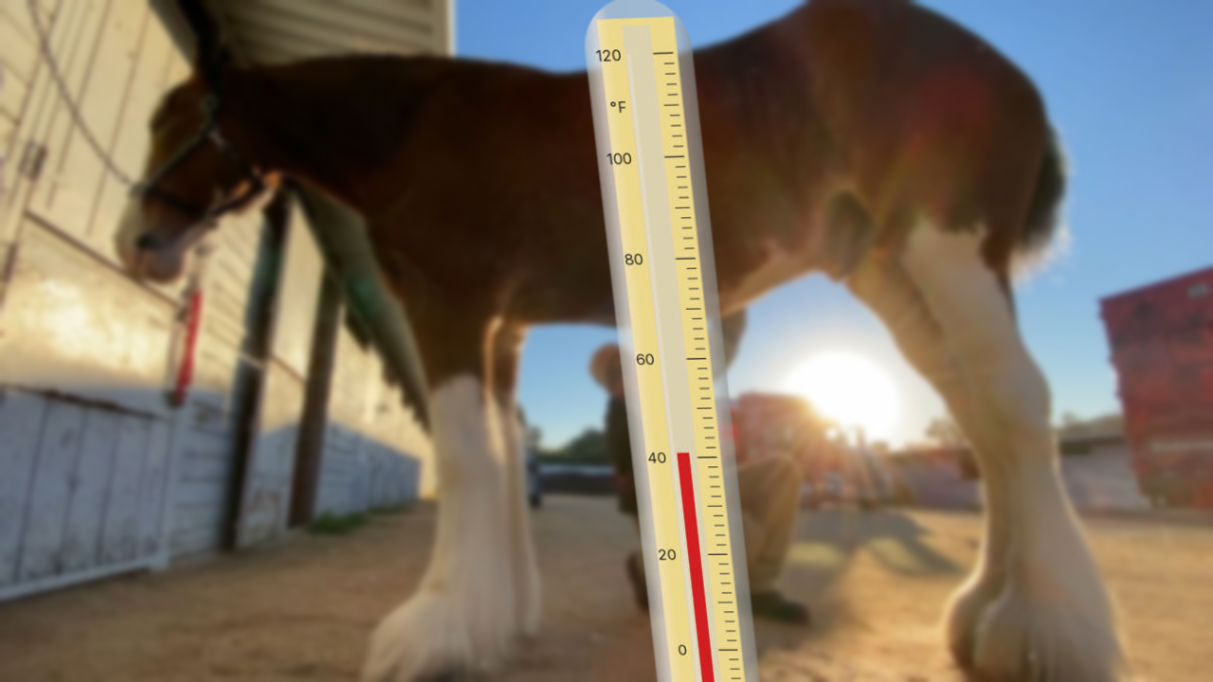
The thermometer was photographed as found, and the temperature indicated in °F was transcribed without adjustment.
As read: 41 °F
